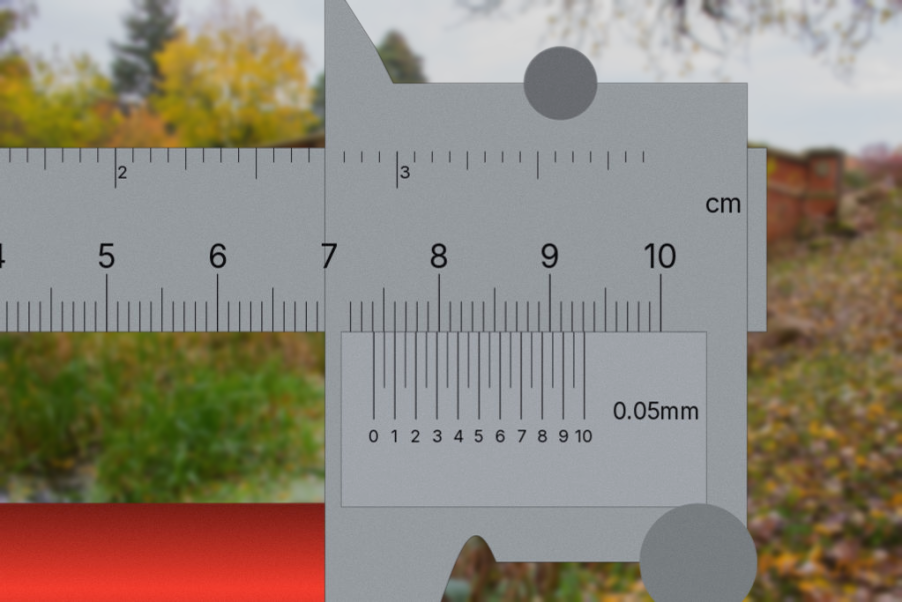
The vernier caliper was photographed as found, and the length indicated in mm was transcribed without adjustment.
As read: 74.1 mm
